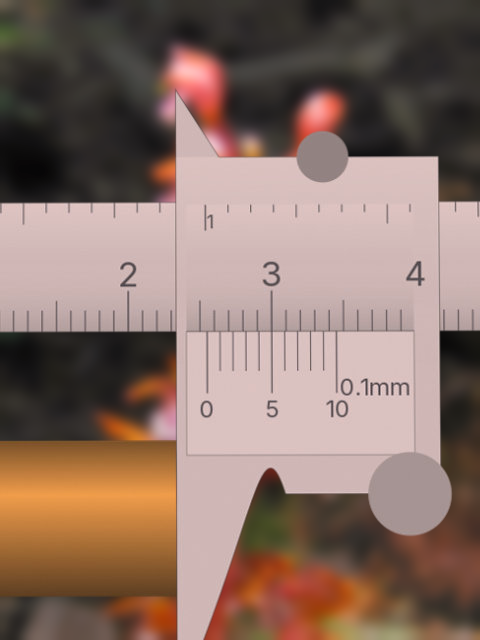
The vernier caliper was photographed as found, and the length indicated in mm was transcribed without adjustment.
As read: 25.5 mm
